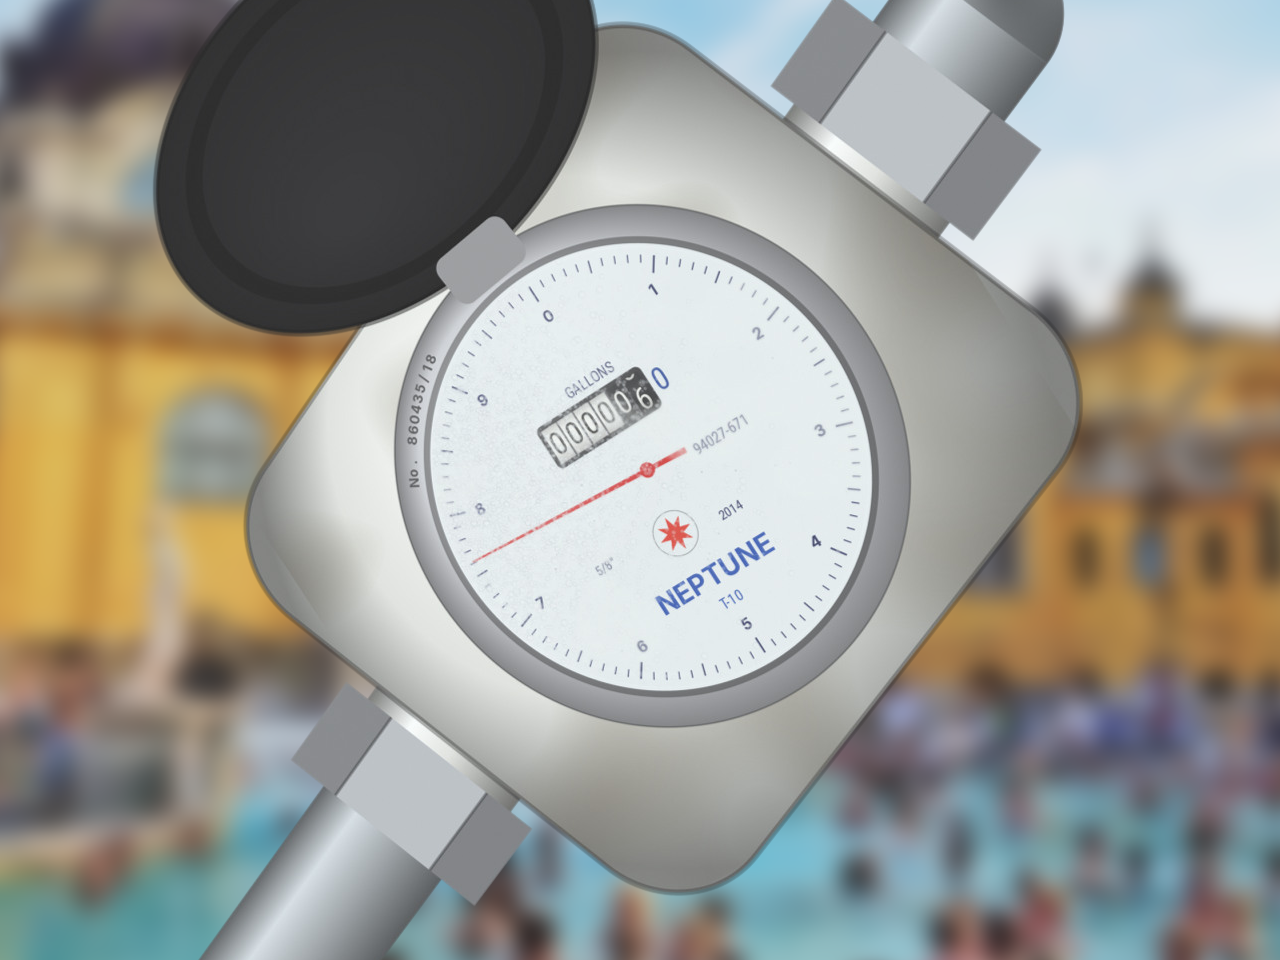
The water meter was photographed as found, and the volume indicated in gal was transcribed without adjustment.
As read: 57.6 gal
